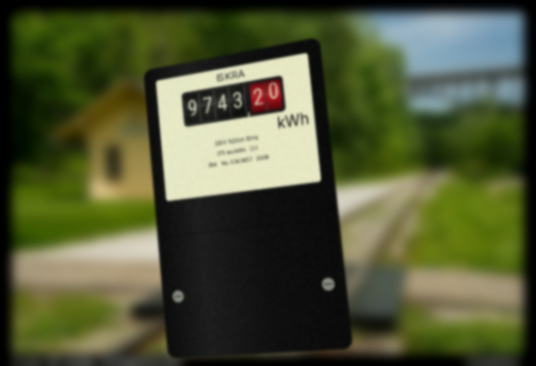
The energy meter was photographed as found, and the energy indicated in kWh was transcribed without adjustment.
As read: 9743.20 kWh
